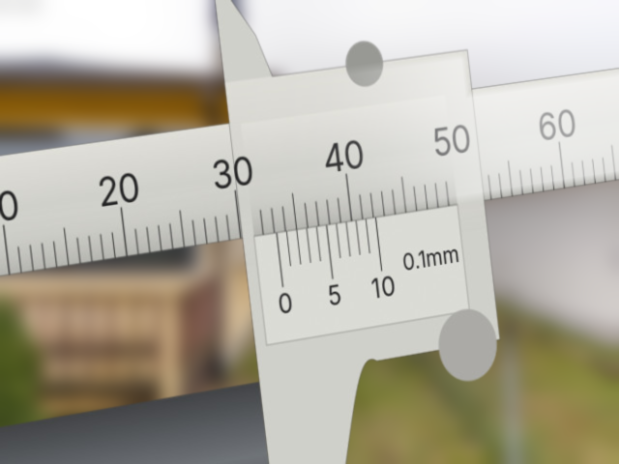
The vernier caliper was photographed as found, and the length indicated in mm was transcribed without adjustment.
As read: 33.2 mm
